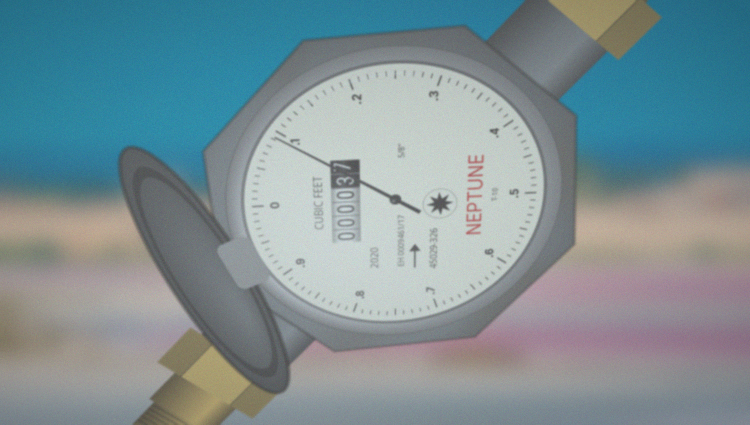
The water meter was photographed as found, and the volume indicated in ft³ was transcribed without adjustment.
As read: 37.09 ft³
